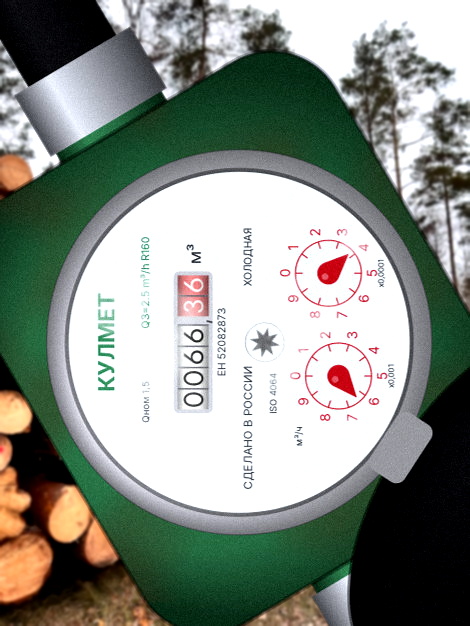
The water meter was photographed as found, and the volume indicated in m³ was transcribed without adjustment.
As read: 66.3663 m³
